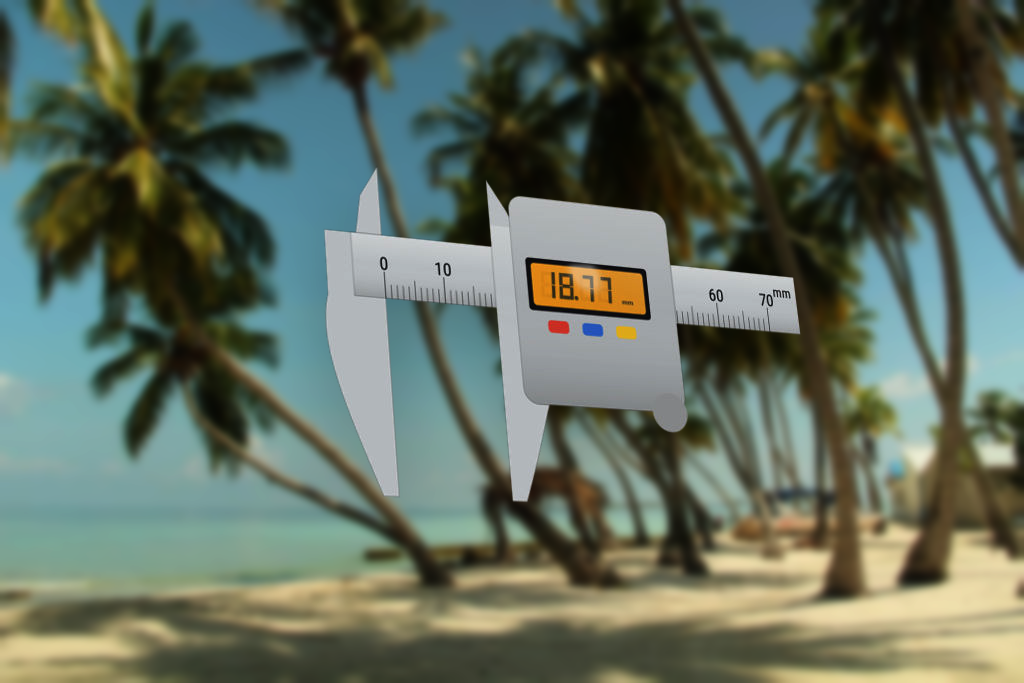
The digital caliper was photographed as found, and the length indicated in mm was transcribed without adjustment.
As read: 18.77 mm
